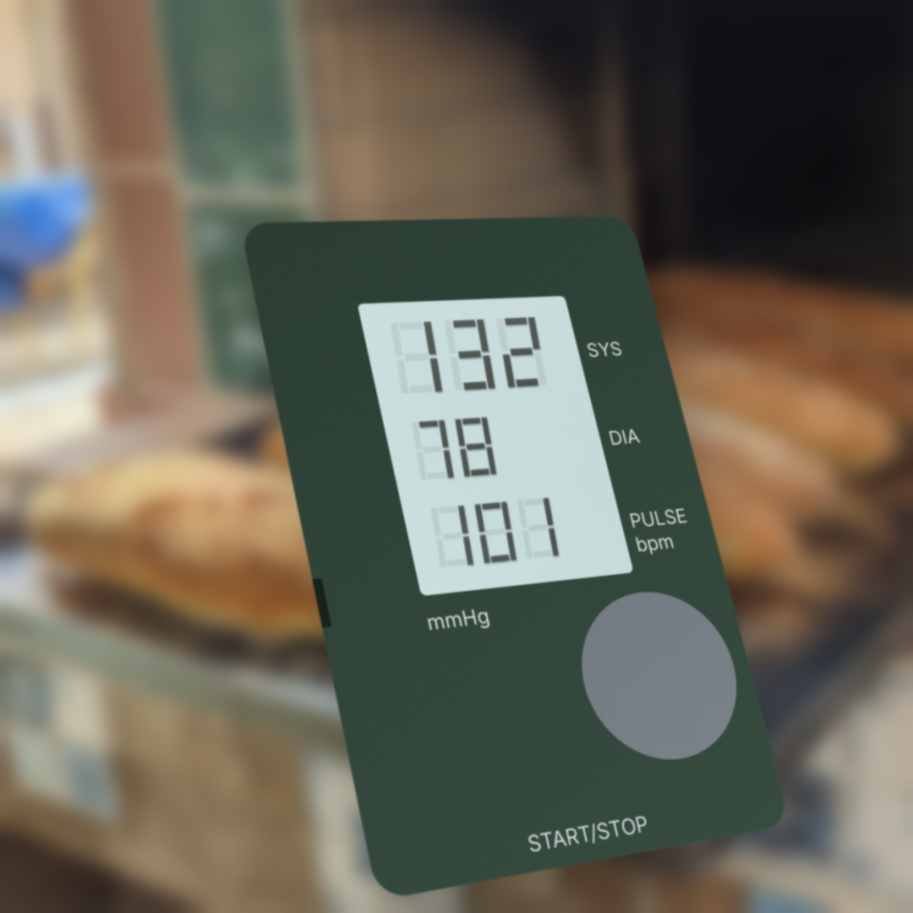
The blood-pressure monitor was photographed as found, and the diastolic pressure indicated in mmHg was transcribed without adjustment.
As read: 78 mmHg
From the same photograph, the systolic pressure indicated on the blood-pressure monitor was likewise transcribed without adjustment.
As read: 132 mmHg
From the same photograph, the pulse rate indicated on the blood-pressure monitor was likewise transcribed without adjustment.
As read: 101 bpm
